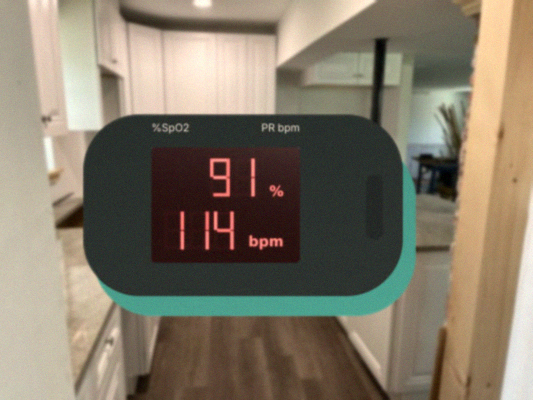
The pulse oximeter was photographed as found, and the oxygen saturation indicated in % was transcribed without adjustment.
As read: 91 %
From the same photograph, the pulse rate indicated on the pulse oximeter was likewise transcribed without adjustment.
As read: 114 bpm
